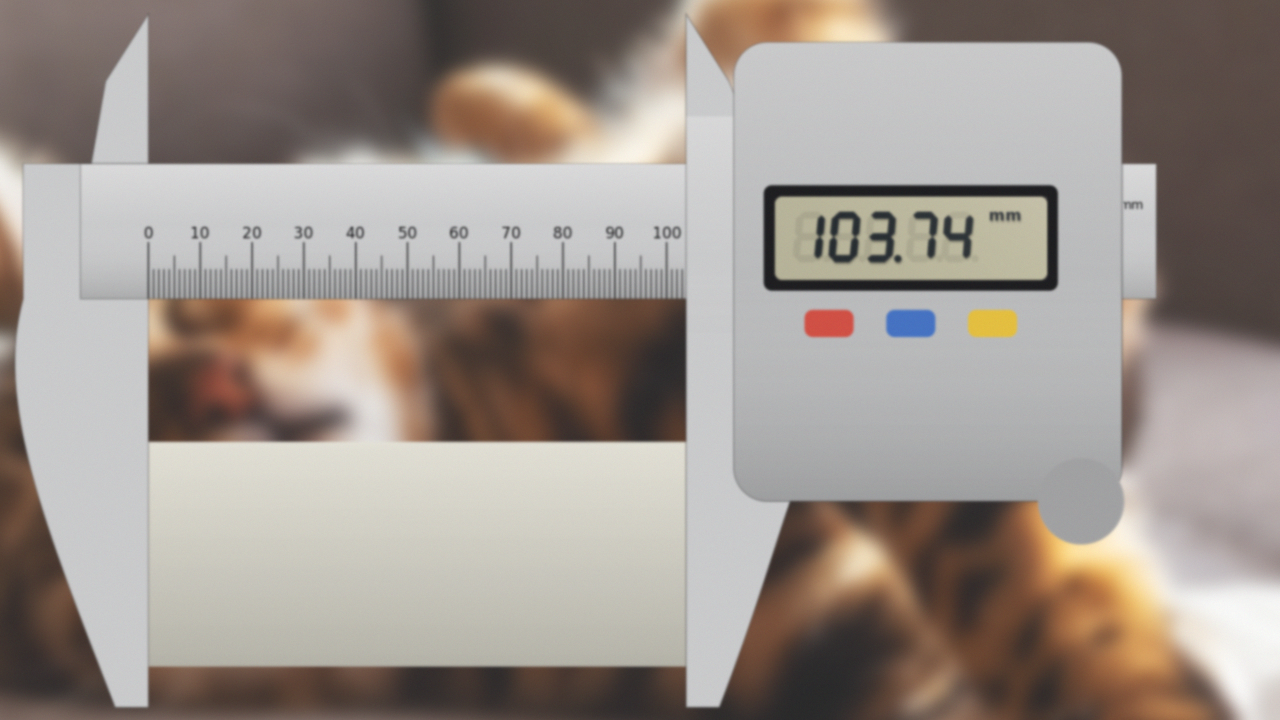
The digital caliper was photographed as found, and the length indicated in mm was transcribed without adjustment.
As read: 103.74 mm
